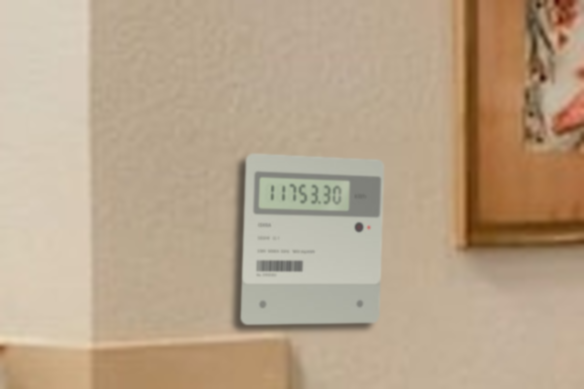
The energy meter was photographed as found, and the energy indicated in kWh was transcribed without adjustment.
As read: 11753.30 kWh
